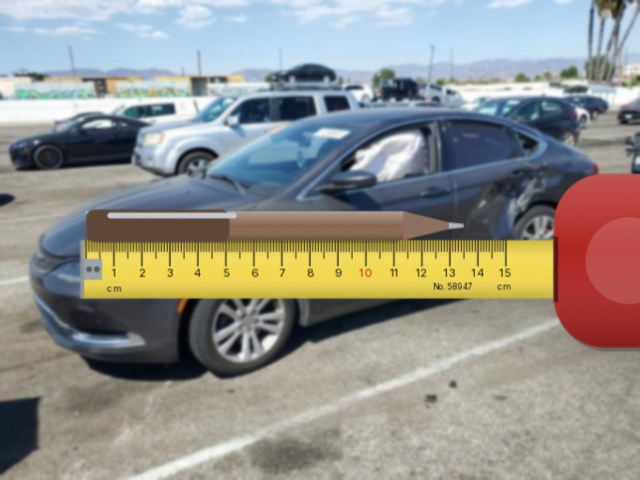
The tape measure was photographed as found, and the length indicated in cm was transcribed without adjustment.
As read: 13.5 cm
